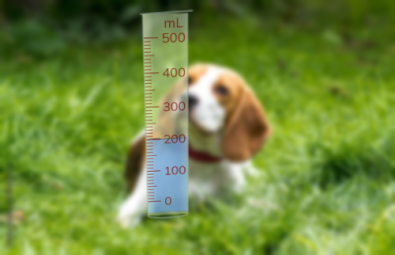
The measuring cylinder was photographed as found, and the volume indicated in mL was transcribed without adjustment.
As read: 200 mL
